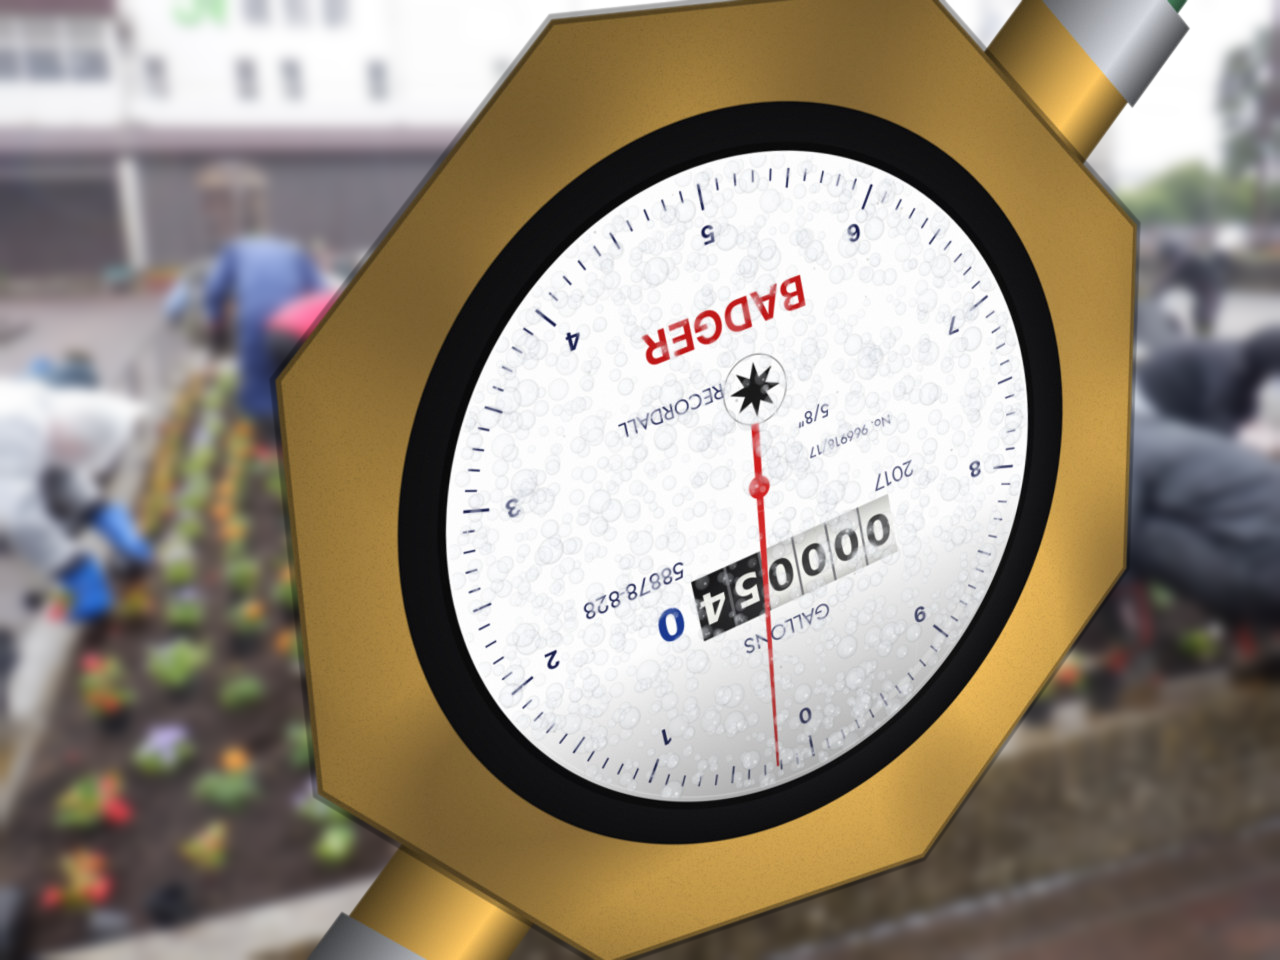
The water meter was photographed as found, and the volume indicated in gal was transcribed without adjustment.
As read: 540.2 gal
